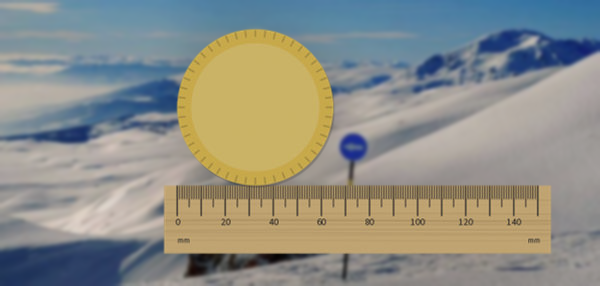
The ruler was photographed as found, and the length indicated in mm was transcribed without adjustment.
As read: 65 mm
